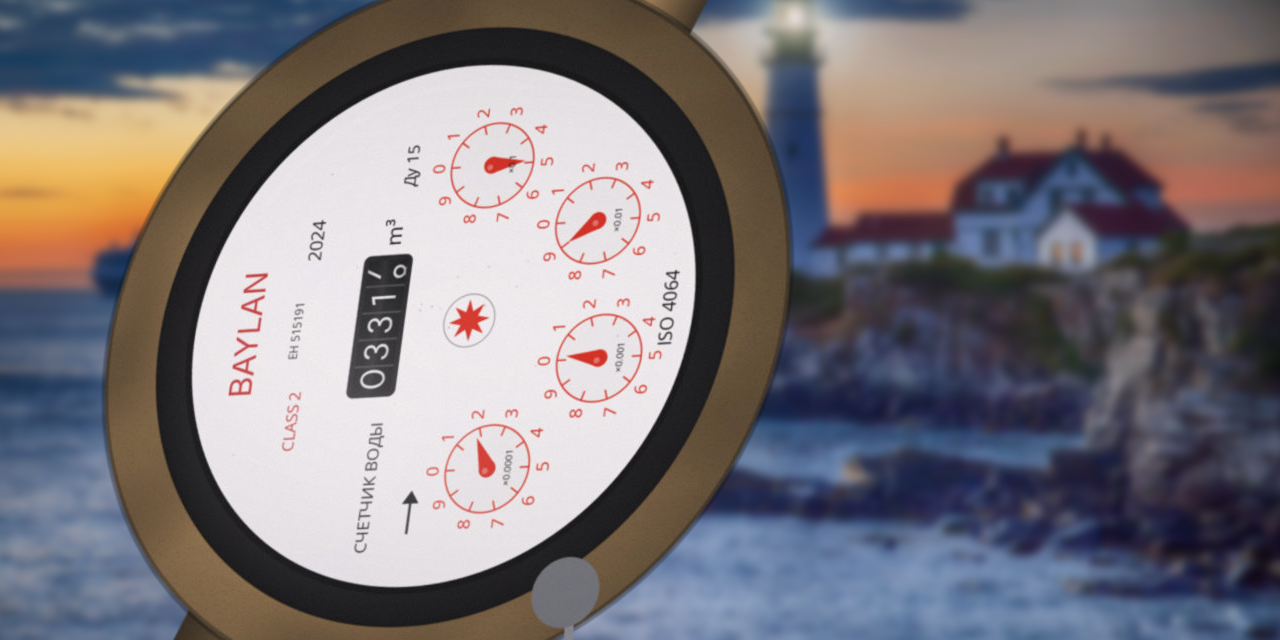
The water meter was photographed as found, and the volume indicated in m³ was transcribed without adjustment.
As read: 3317.4901 m³
